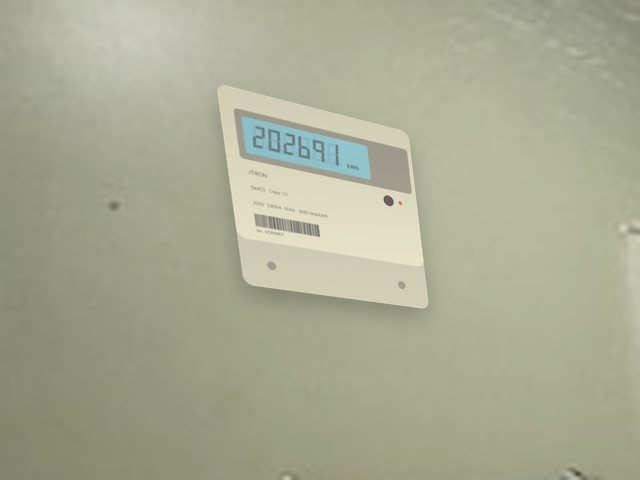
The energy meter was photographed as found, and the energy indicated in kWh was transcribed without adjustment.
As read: 202691 kWh
